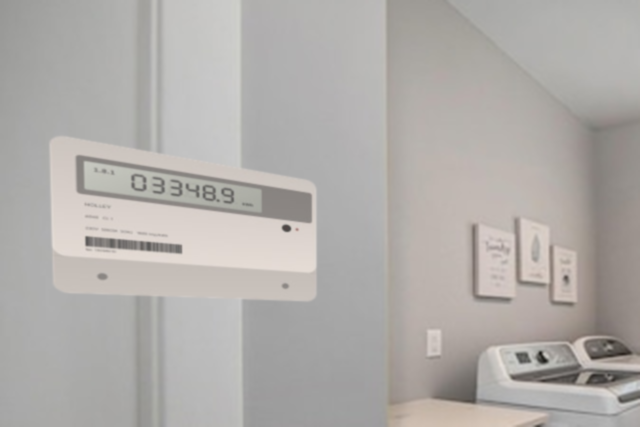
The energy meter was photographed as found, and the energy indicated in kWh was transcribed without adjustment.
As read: 3348.9 kWh
